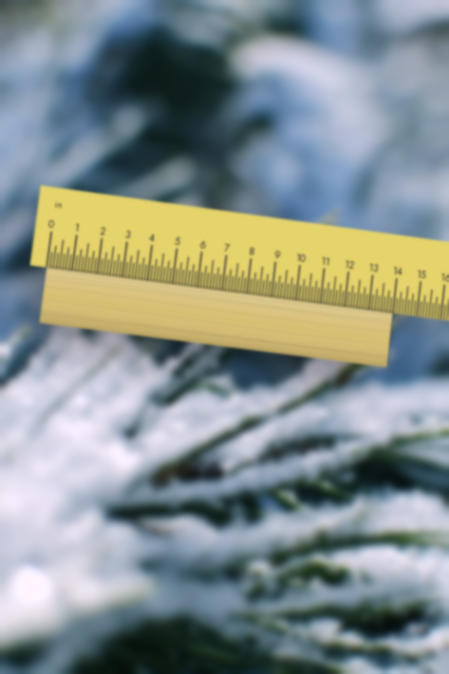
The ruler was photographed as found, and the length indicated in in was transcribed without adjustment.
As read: 14 in
